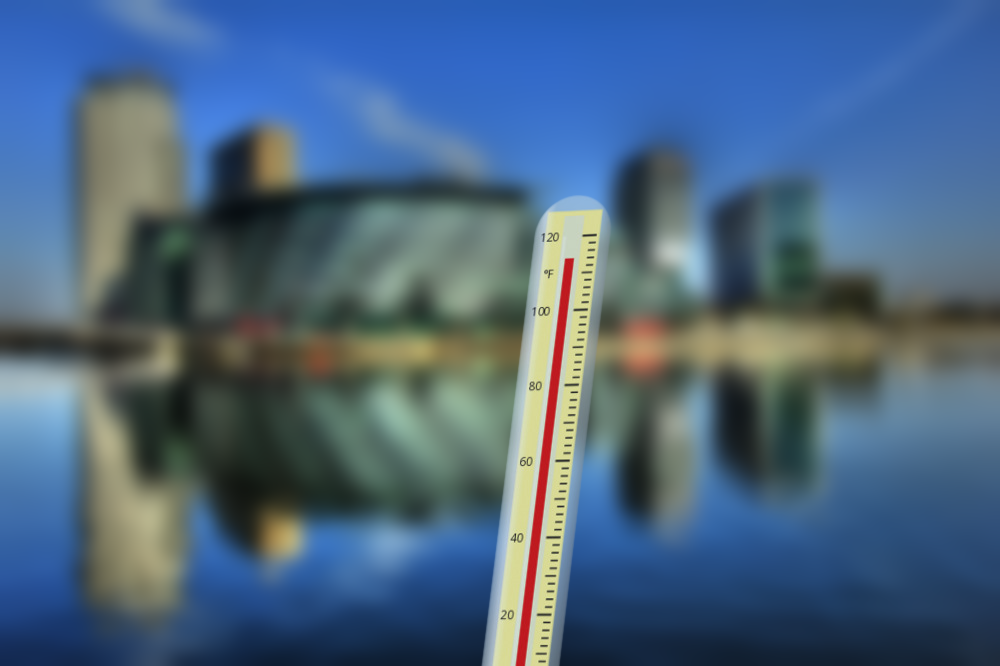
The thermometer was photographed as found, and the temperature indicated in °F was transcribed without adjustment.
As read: 114 °F
